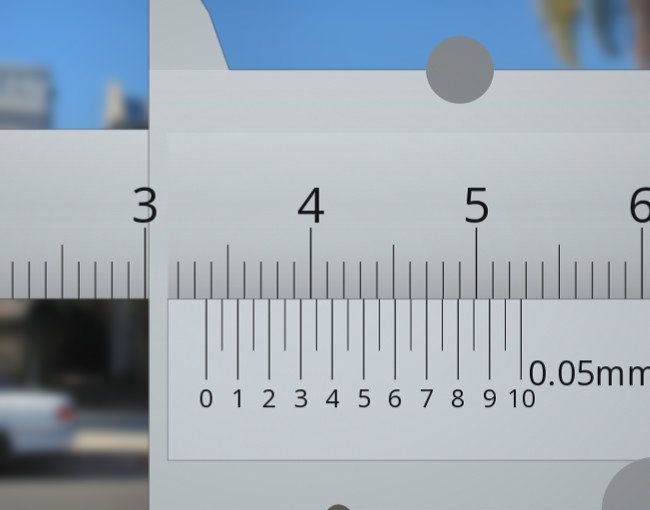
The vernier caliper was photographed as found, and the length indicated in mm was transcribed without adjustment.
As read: 33.7 mm
